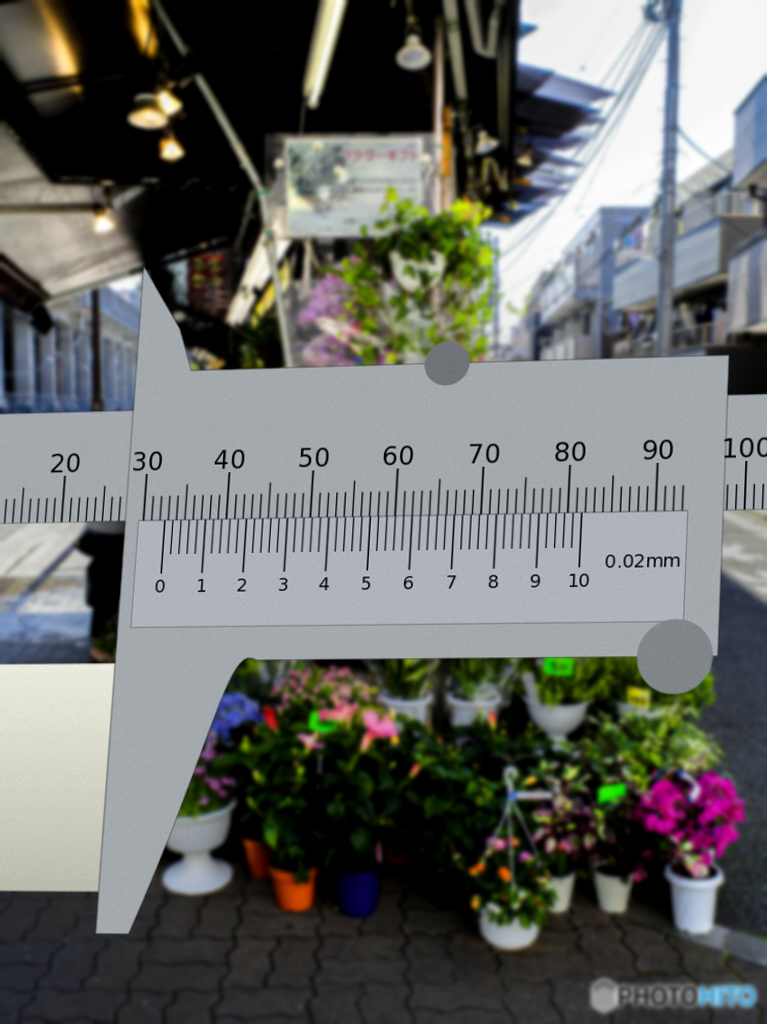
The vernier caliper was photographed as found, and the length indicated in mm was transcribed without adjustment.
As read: 32.6 mm
